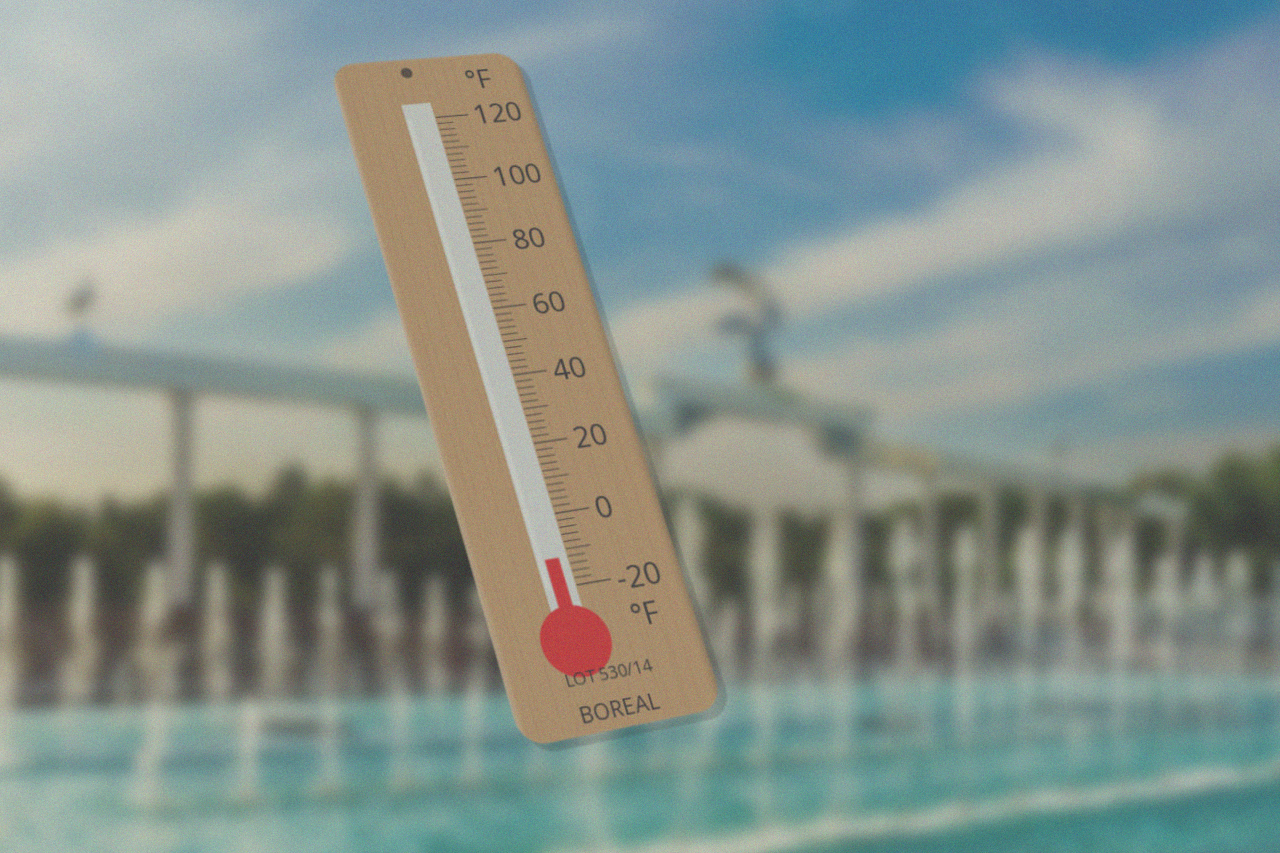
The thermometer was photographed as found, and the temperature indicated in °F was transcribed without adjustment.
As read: -12 °F
